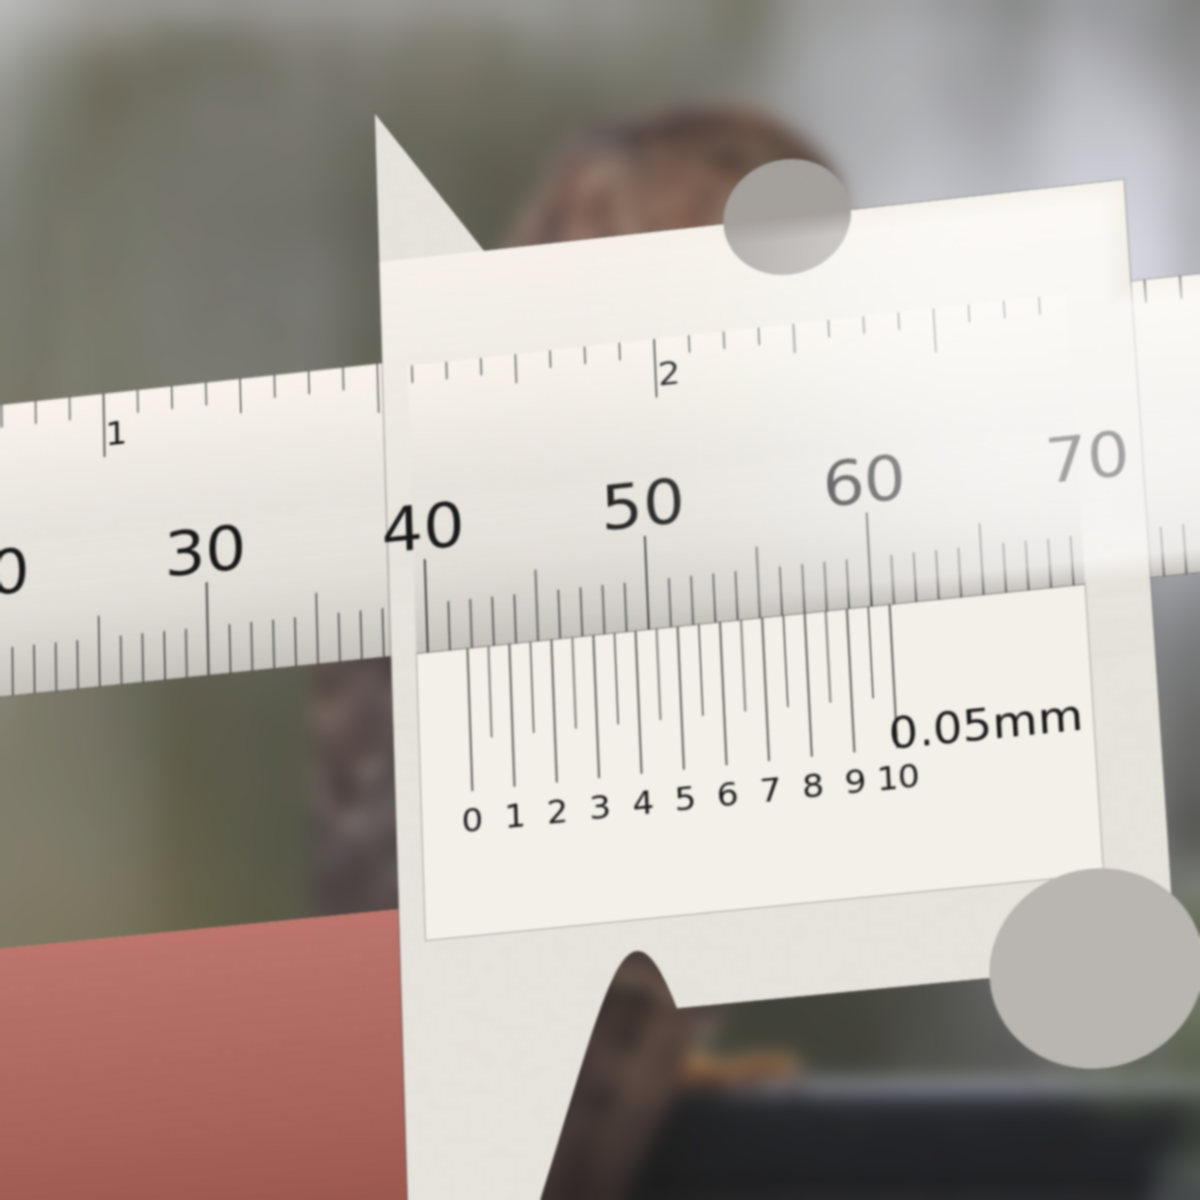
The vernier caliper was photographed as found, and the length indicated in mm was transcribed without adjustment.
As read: 41.8 mm
